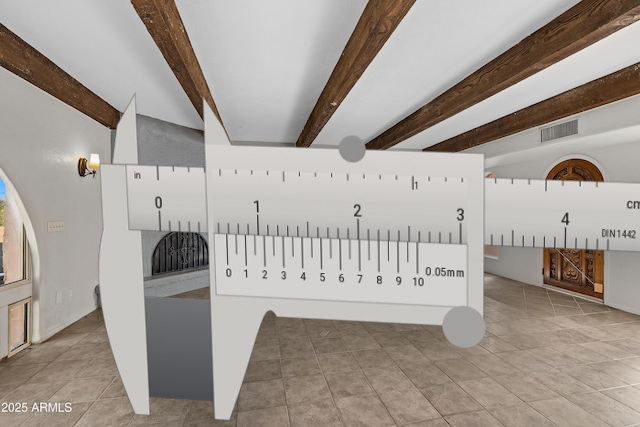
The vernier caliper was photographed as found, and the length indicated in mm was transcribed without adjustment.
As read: 6.8 mm
